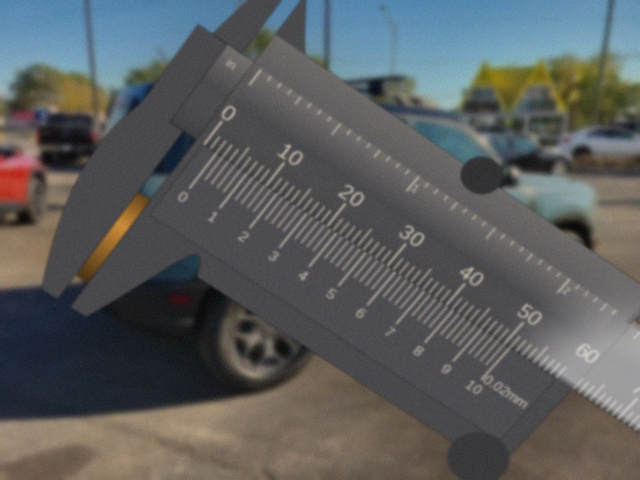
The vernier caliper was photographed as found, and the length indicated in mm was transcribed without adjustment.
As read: 2.0 mm
